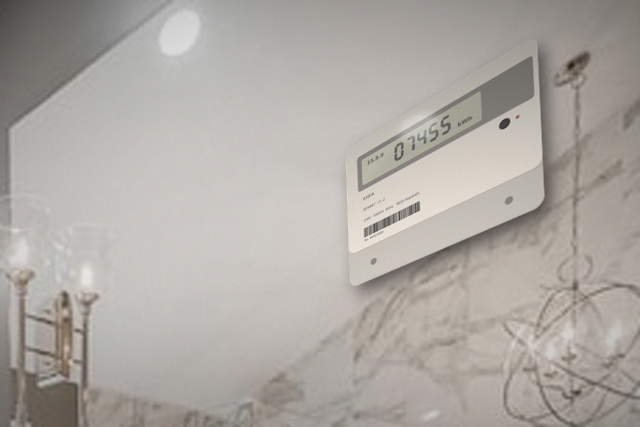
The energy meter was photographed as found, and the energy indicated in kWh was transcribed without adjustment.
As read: 7455 kWh
